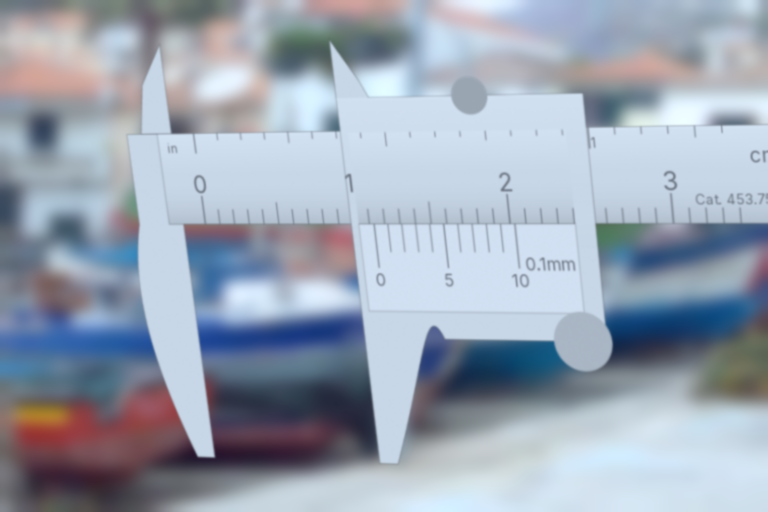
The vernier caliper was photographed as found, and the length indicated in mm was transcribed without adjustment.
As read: 11.3 mm
